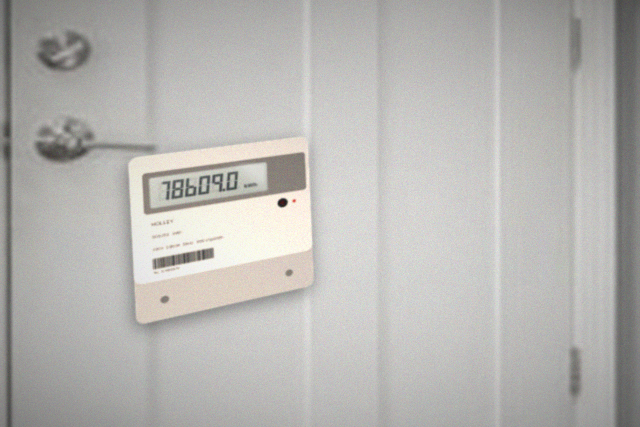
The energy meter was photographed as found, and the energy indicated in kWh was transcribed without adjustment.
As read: 78609.0 kWh
